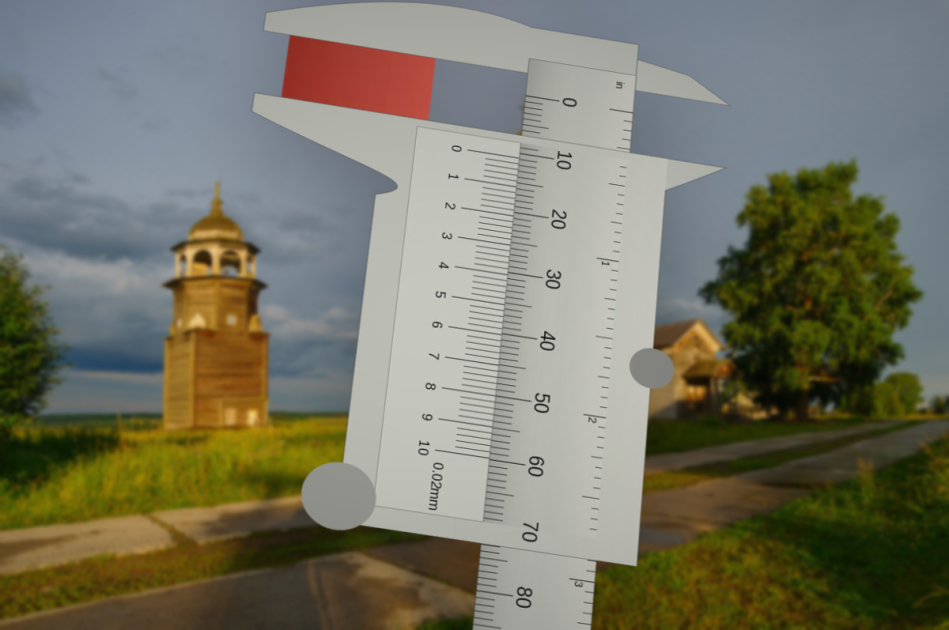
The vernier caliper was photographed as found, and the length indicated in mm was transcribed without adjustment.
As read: 10.8 mm
